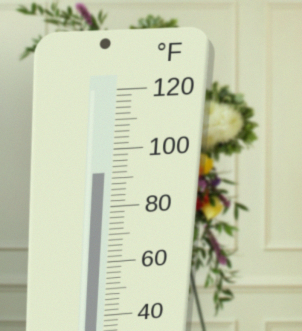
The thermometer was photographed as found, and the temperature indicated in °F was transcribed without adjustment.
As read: 92 °F
